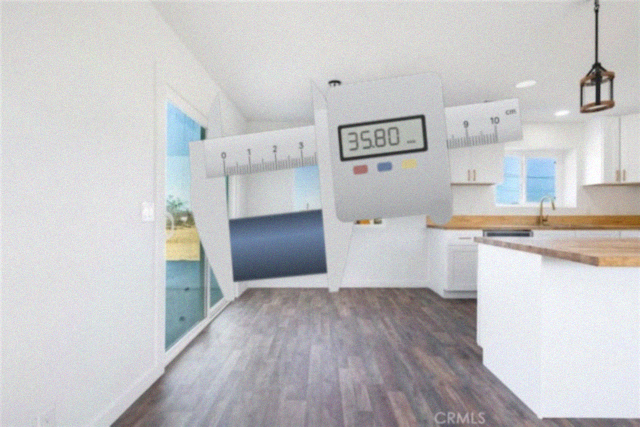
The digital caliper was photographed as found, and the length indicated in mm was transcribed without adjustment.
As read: 35.80 mm
